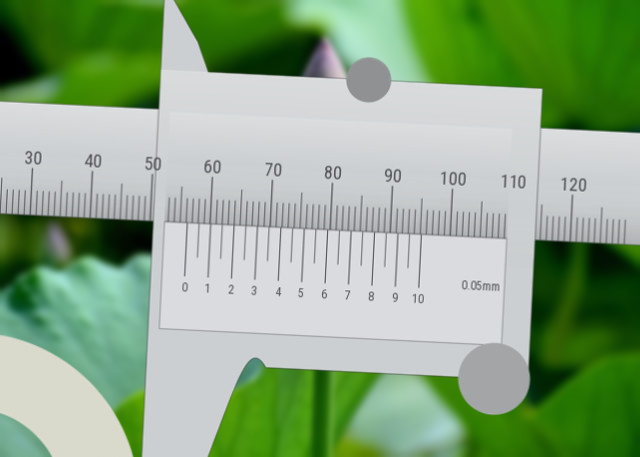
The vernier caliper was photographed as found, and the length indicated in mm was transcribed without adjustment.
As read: 56.2 mm
